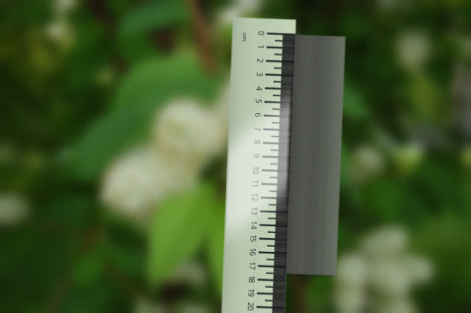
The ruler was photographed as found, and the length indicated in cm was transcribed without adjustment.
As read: 17.5 cm
